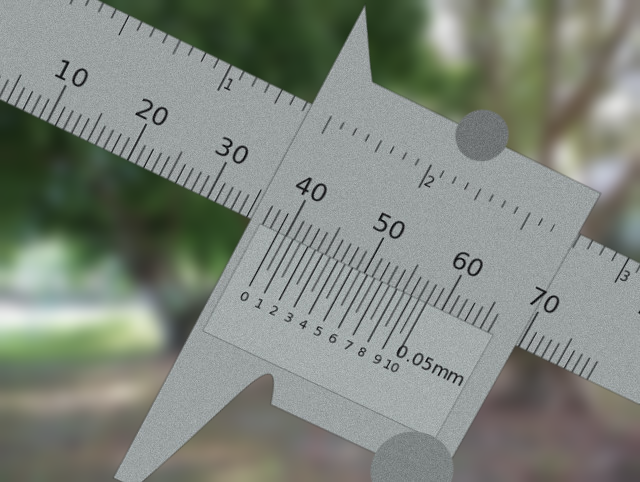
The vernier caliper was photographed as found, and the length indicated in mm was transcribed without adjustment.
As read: 39.0 mm
